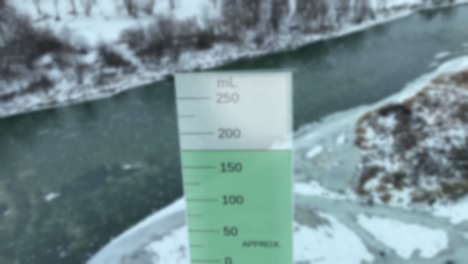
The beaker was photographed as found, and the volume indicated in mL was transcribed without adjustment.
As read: 175 mL
